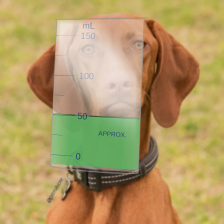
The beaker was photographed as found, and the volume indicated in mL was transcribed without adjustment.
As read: 50 mL
